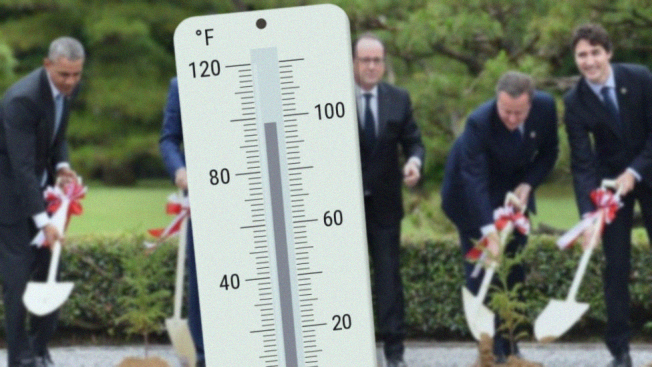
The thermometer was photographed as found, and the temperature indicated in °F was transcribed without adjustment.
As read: 98 °F
